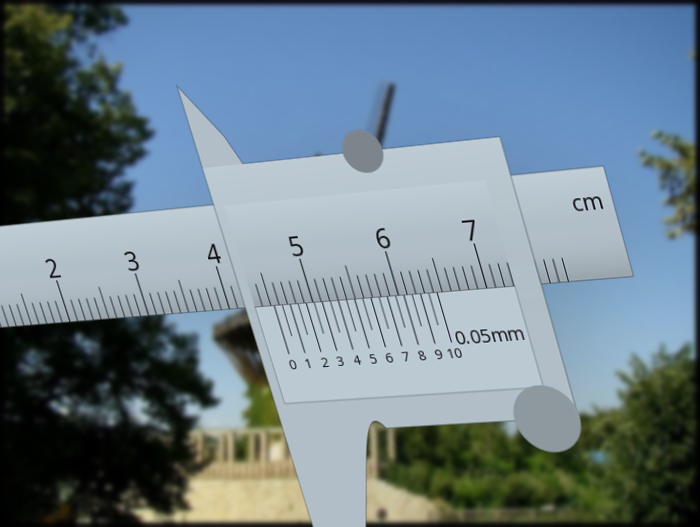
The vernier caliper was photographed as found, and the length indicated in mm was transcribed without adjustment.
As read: 45.4 mm
